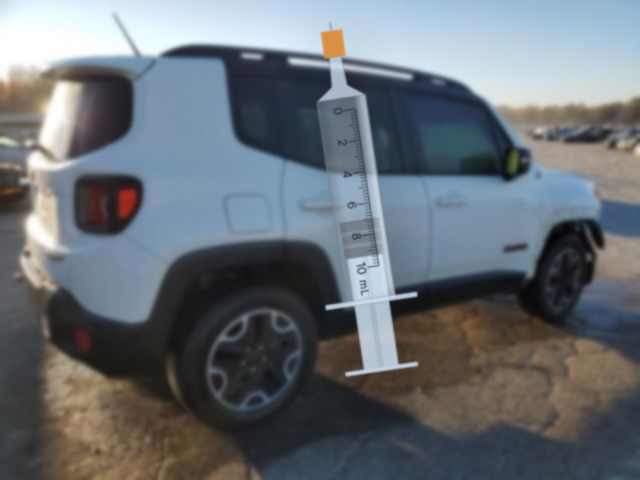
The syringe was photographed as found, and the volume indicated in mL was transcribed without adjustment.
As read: 7 mL
